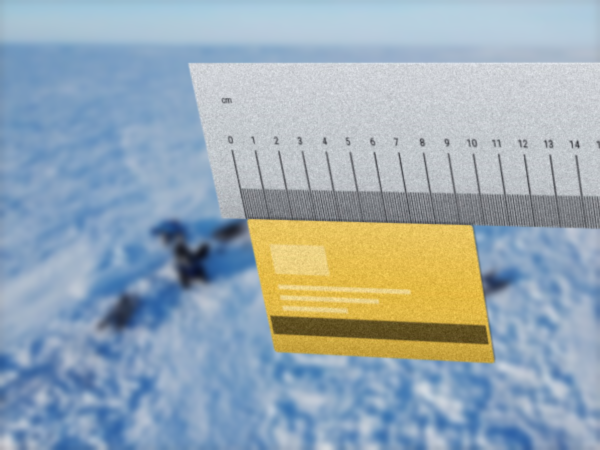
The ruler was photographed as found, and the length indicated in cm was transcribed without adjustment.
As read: 9.5 cm
